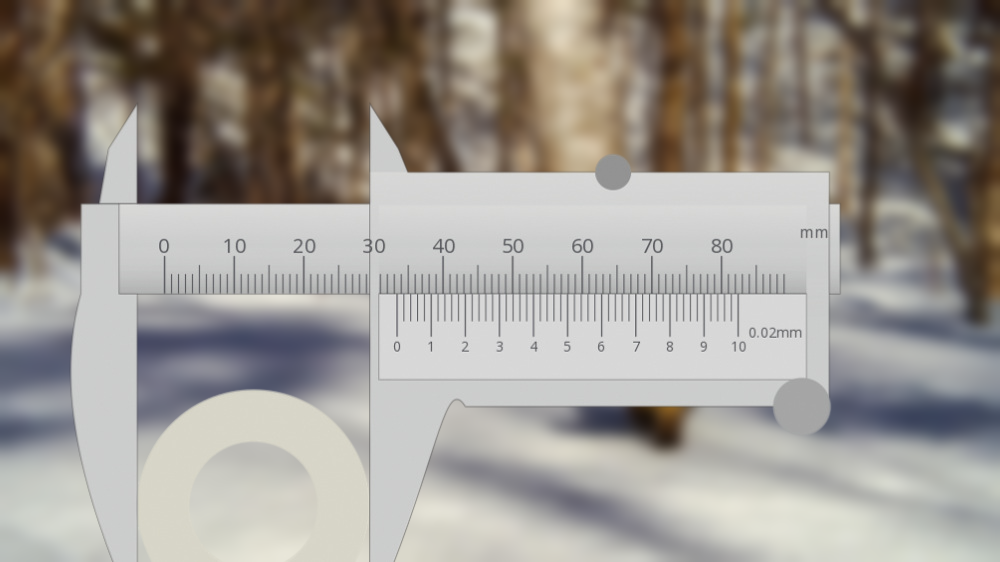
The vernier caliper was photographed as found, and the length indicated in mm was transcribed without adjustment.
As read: 33.4 mm
